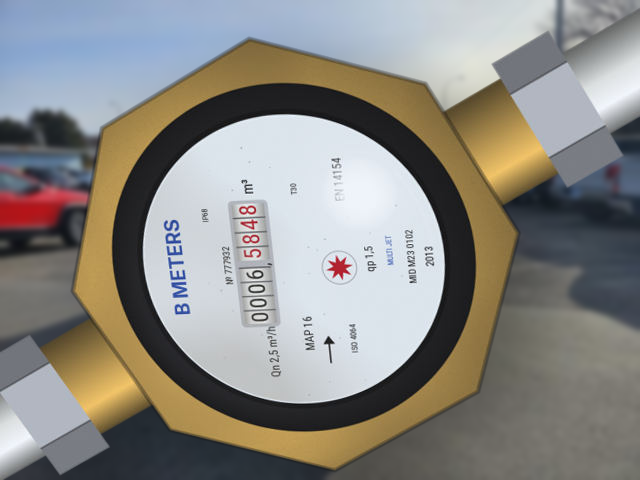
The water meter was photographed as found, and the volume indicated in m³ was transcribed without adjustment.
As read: 6.5848 m³
